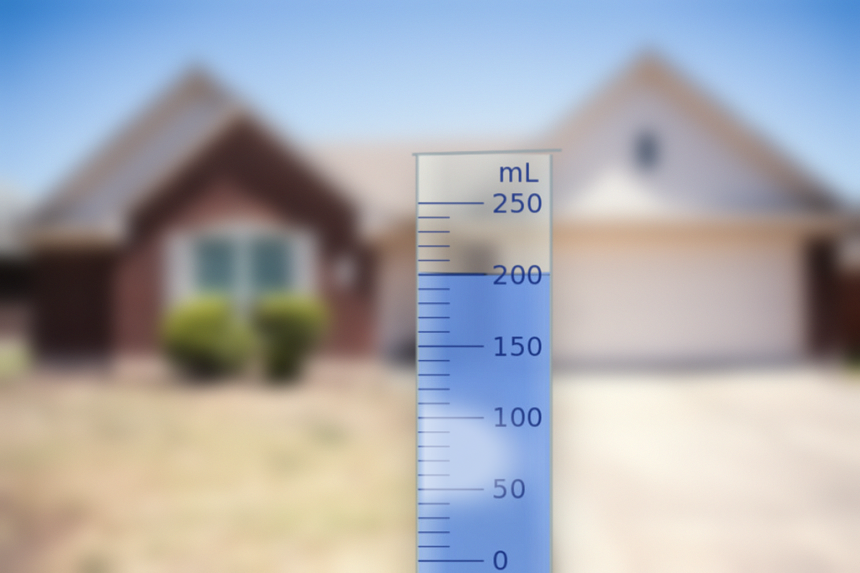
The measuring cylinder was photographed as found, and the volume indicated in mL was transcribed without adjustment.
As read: 200 mL
